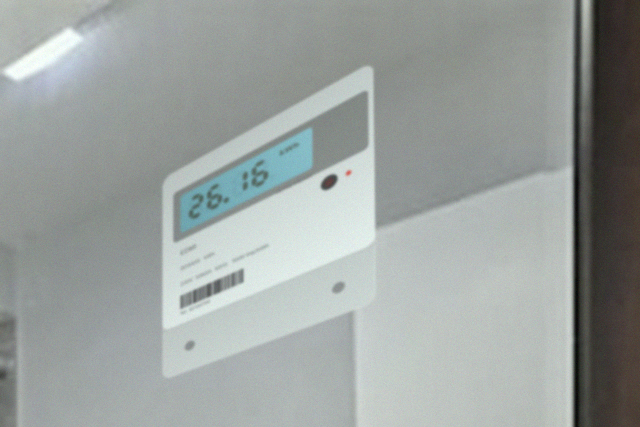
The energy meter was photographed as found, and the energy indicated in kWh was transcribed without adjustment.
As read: 26.16 kWh
